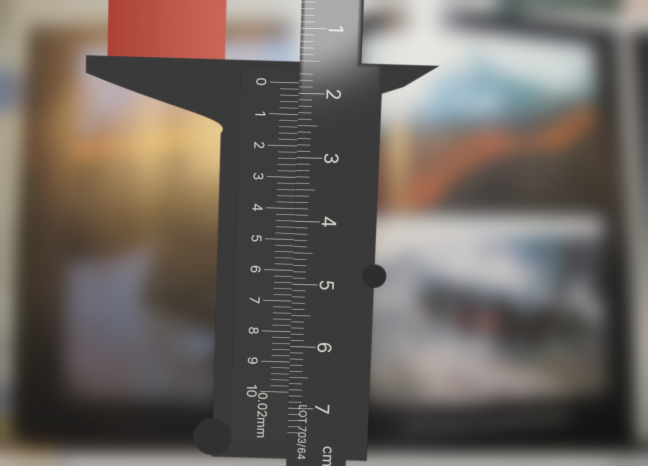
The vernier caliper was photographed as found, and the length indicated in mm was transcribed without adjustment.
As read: 18.4 mm
